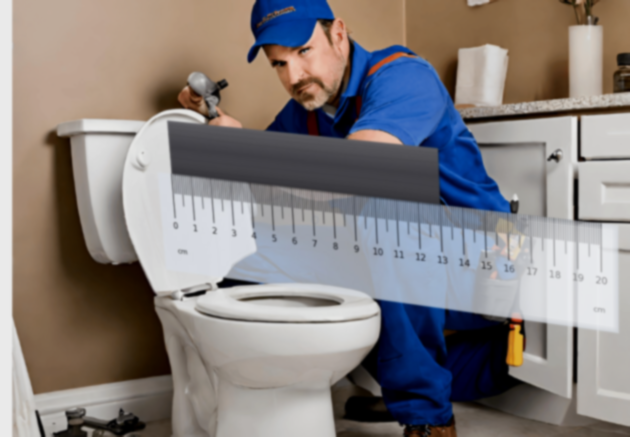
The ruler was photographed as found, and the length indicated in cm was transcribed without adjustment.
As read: 13 cm
